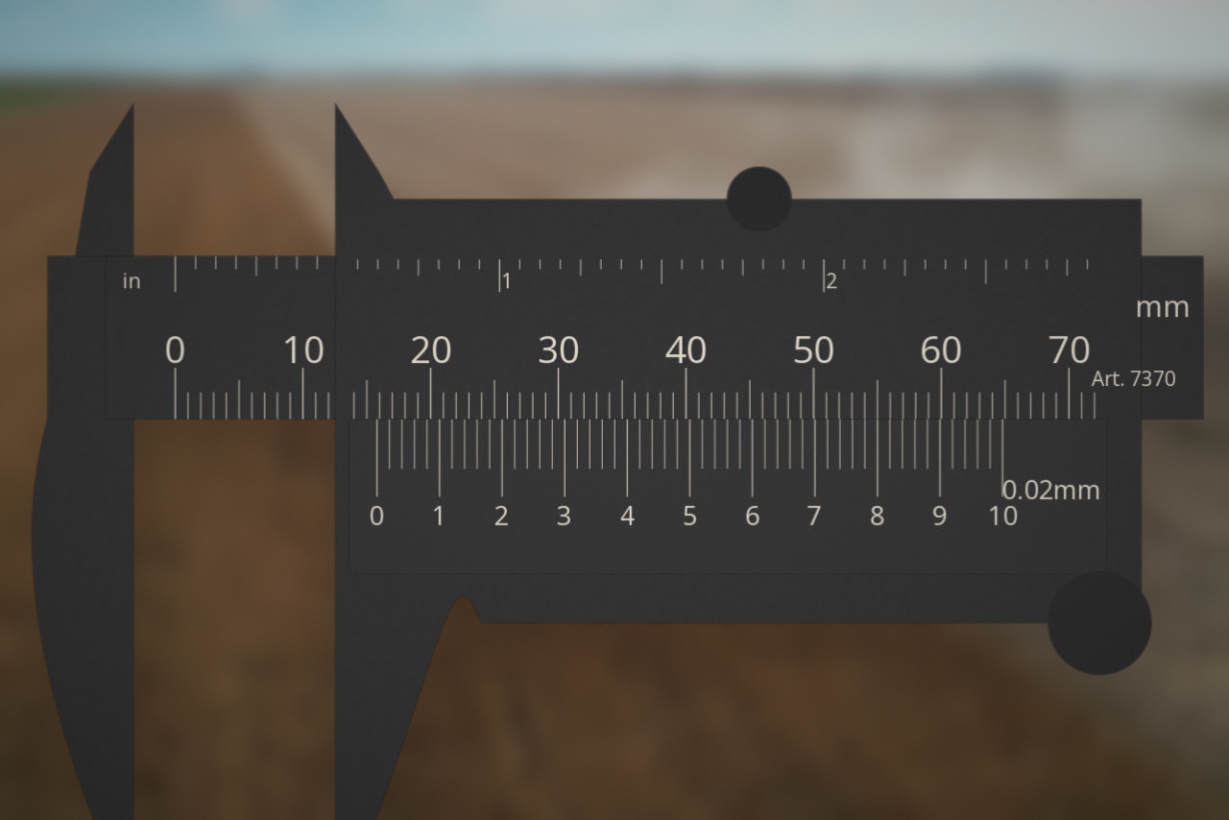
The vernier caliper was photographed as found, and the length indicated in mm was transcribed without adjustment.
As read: 15.8 mm
